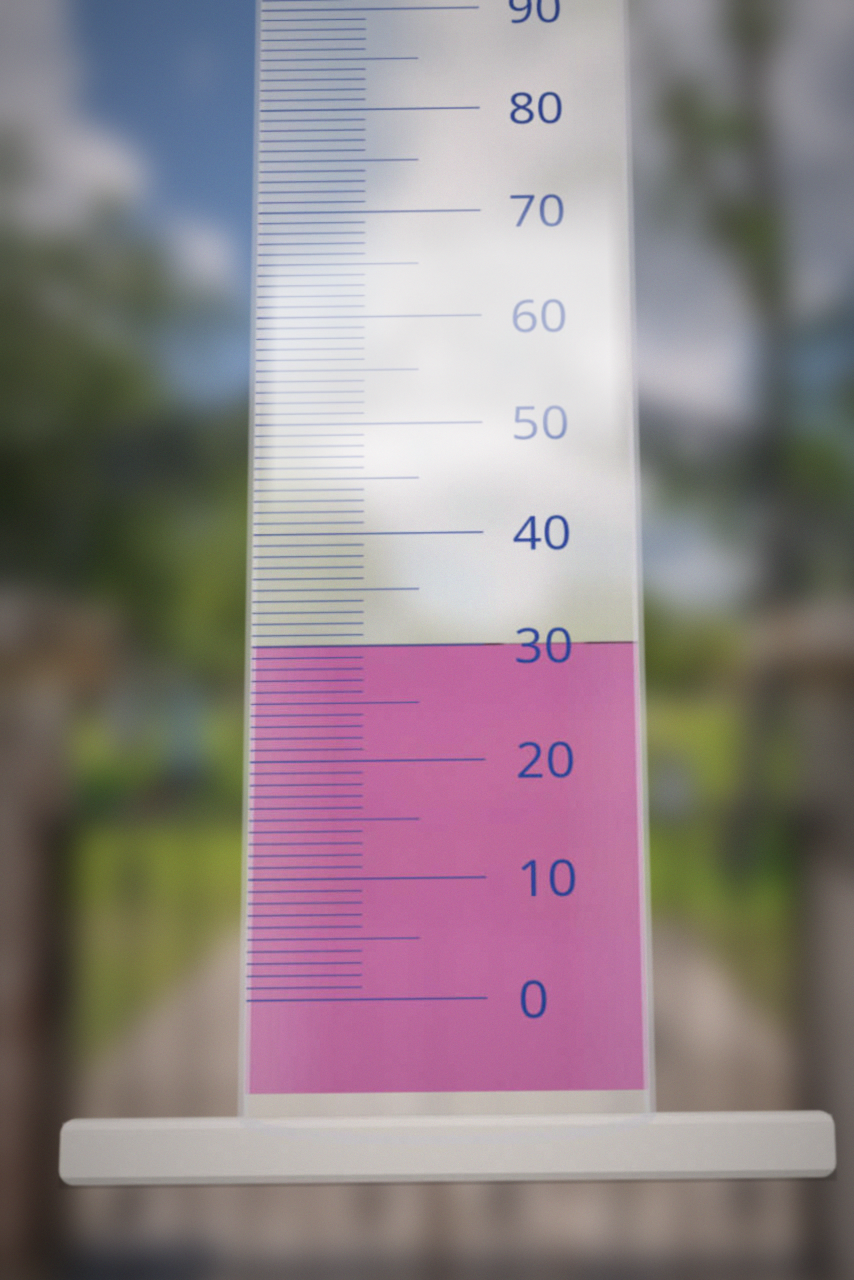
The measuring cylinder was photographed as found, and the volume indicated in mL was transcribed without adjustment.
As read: 30 mL
